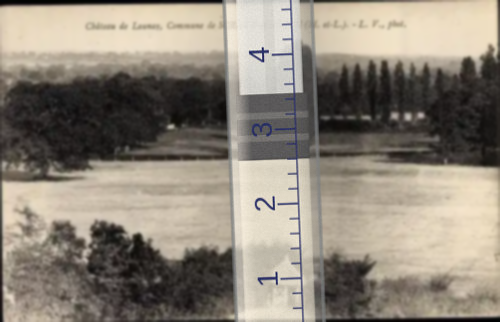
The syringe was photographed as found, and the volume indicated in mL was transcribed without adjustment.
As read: 2.6 mL
